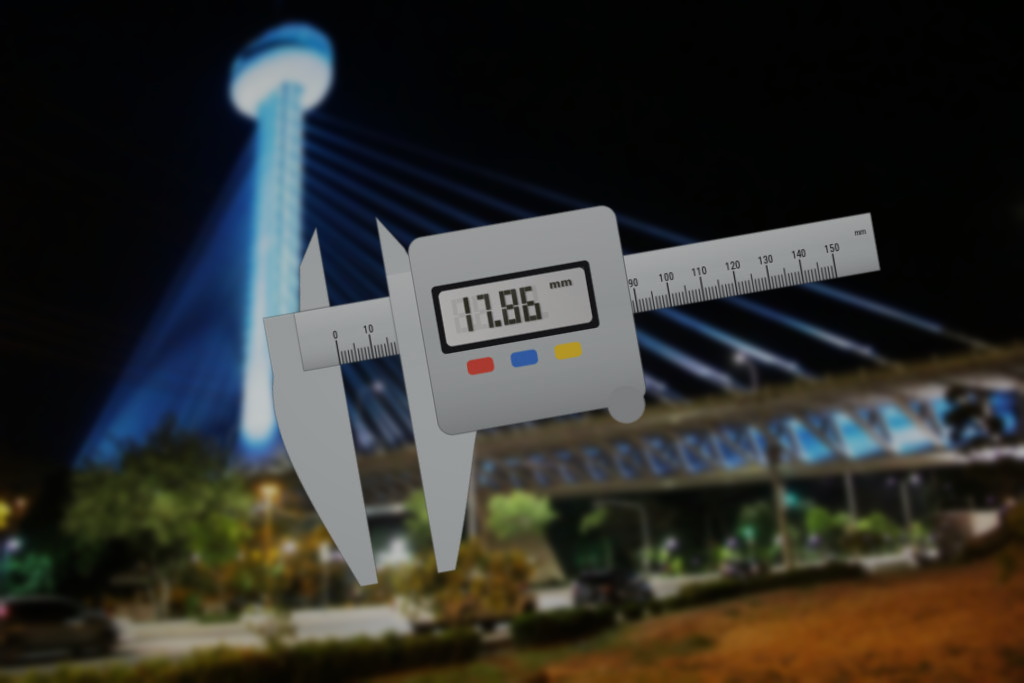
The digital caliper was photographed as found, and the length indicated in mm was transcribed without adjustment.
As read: 17.86 mm
